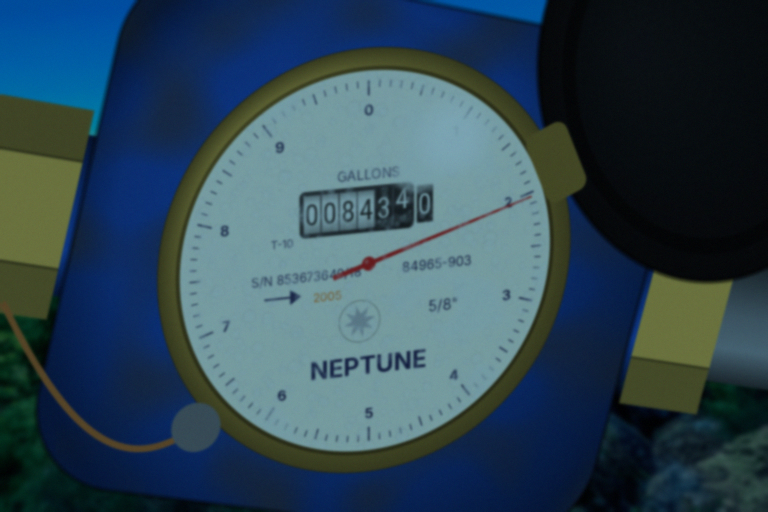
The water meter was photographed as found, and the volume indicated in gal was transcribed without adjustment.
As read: 84342.0 gal
